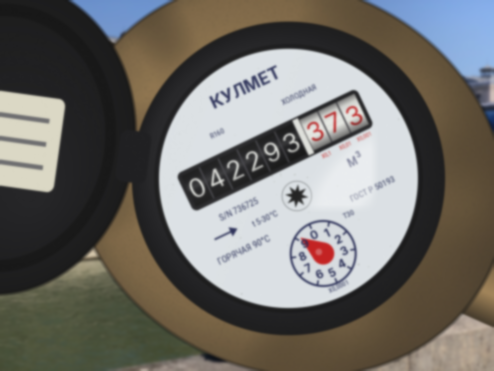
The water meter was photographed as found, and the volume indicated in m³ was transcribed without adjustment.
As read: 42293.3729 m³
